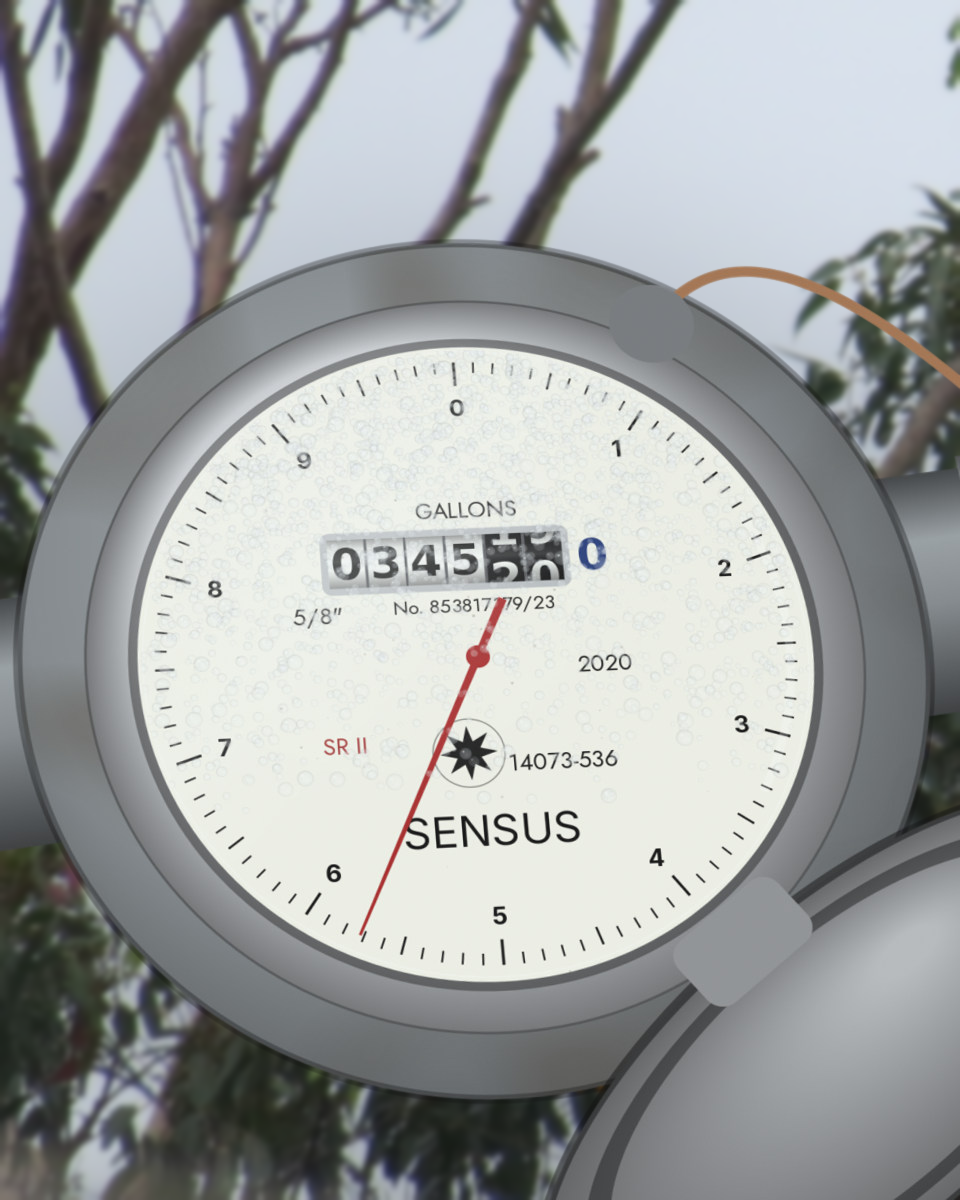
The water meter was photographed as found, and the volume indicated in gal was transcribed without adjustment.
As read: 345195.7 gal
